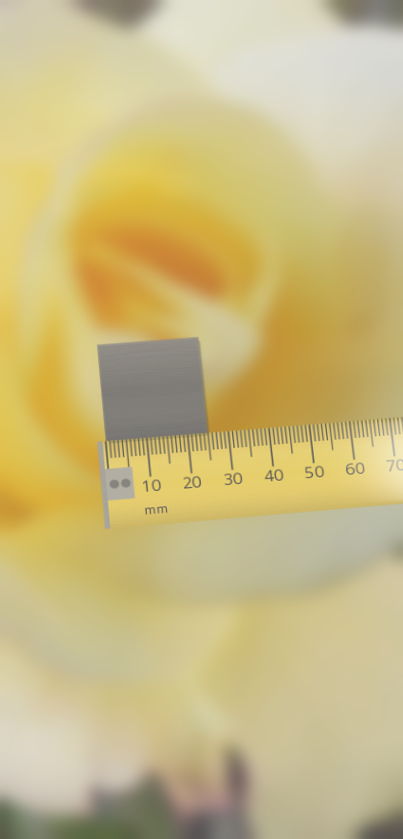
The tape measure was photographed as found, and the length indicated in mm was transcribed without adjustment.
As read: 25 mm
